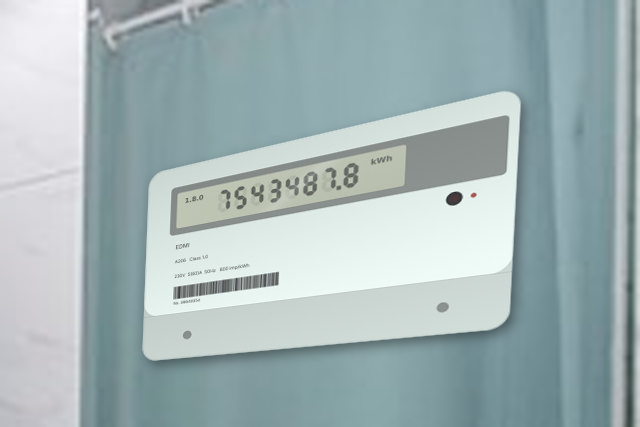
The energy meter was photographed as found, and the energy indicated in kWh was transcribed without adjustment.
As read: 7543487.8 kWh
